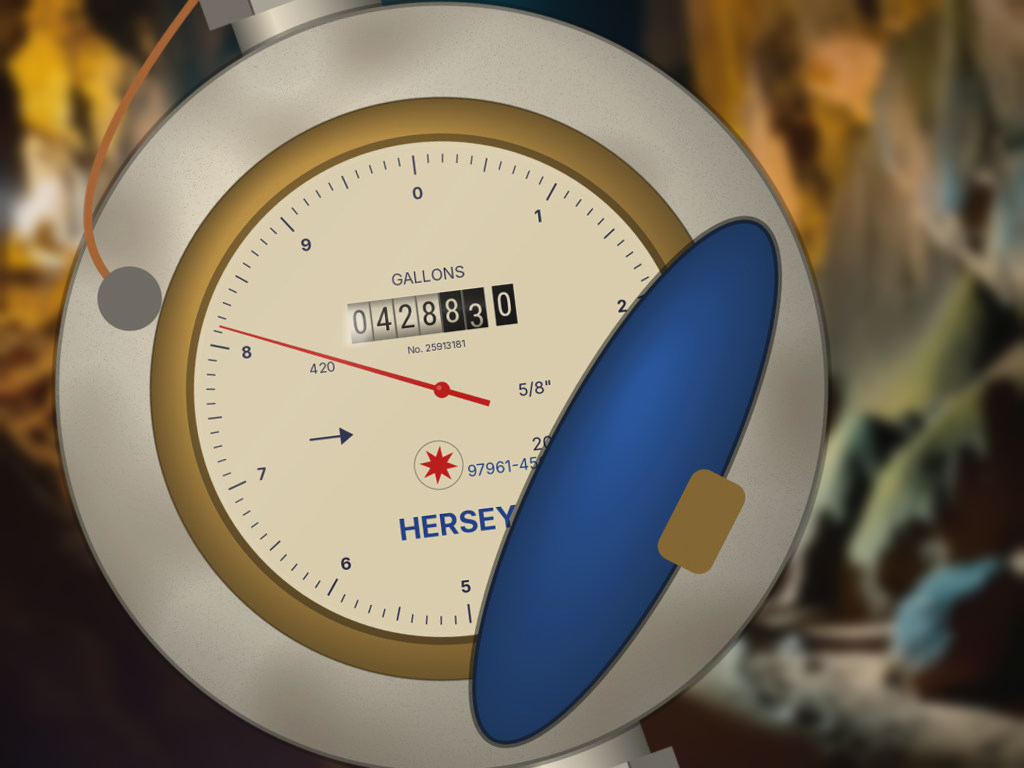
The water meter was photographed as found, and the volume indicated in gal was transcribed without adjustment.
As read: 428828.1 gal
